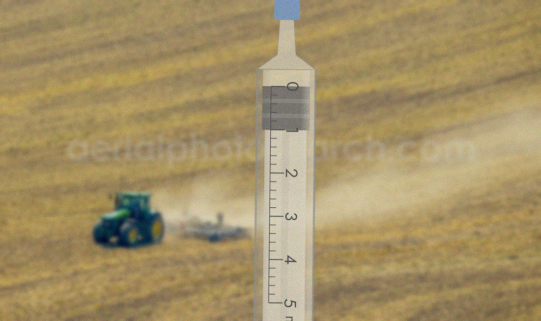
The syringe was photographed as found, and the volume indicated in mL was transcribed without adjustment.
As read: 0 mL
